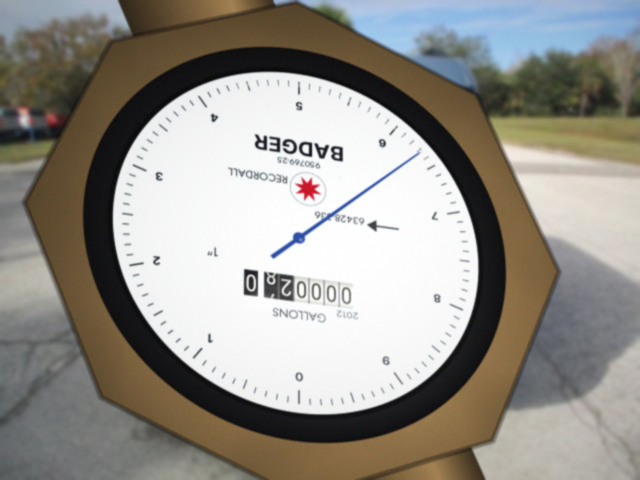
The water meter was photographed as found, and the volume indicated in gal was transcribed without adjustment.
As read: 276.3 gal
